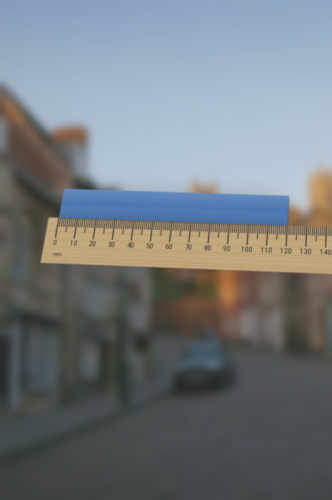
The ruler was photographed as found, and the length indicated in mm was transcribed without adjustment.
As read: 120 mm
